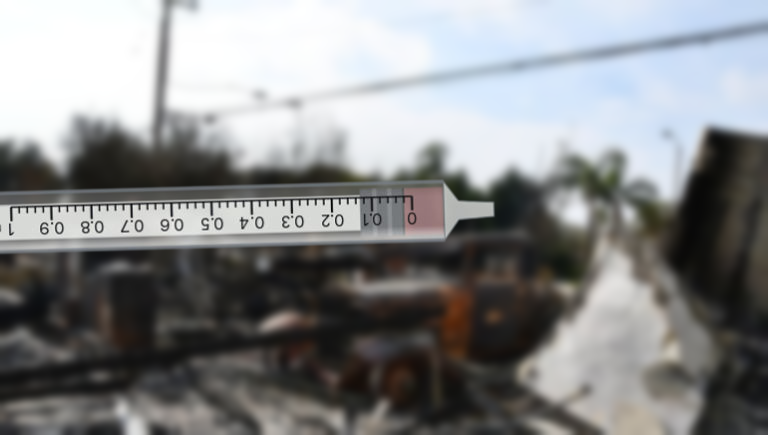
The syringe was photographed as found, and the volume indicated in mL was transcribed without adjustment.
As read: 0.02 mL
